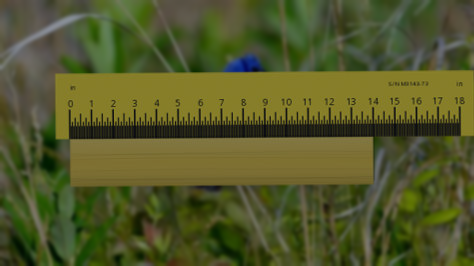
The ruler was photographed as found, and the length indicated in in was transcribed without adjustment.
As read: 14 in
